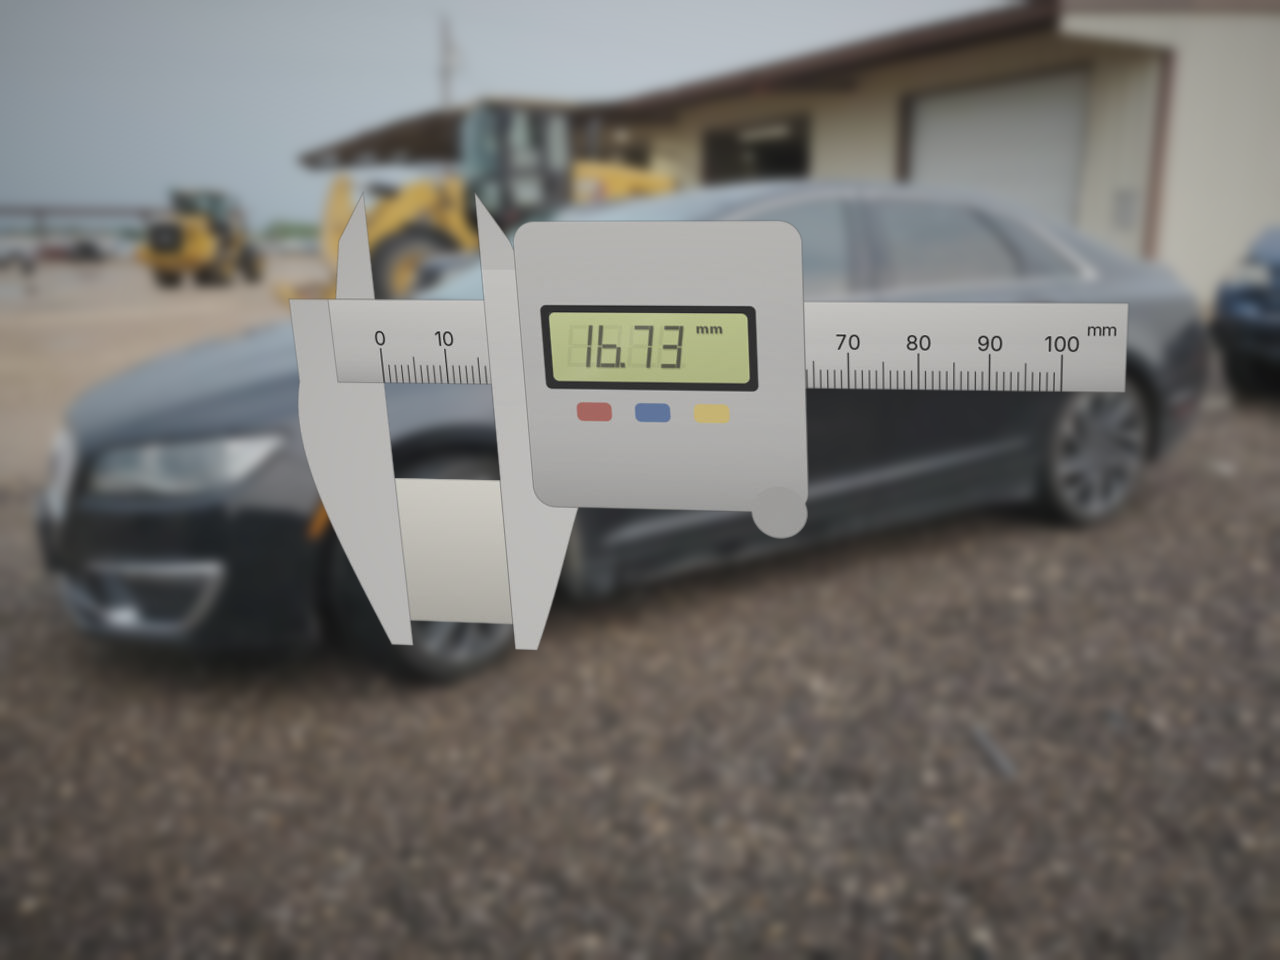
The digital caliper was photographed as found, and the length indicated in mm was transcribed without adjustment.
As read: 16.73 mm
